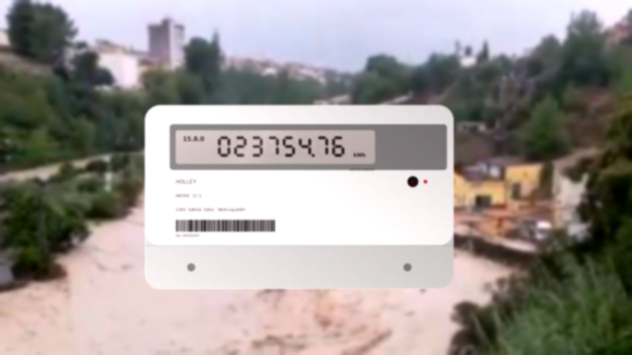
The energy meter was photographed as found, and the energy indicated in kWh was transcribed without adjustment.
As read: 23754.76 kWh
